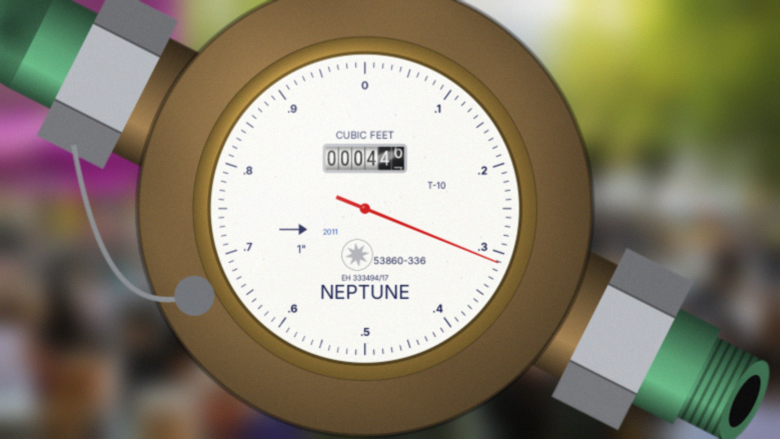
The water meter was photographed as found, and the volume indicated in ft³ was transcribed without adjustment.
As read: 446.31 ft³
